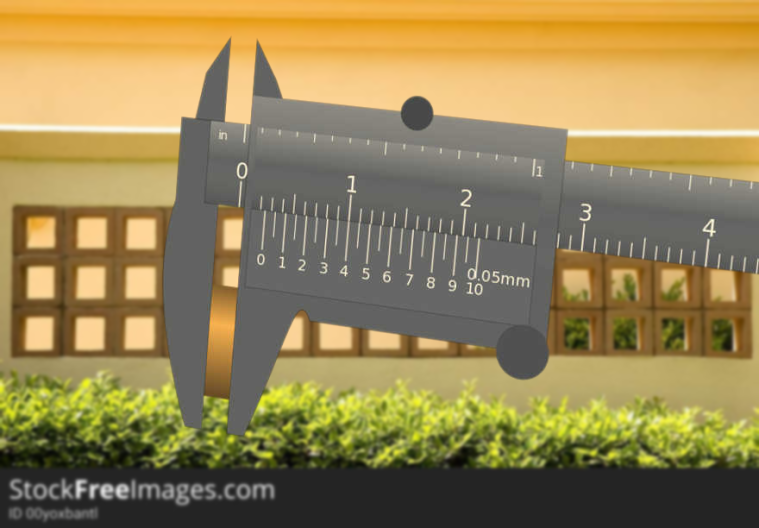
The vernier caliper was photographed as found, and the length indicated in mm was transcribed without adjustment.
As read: 2.4 mm
